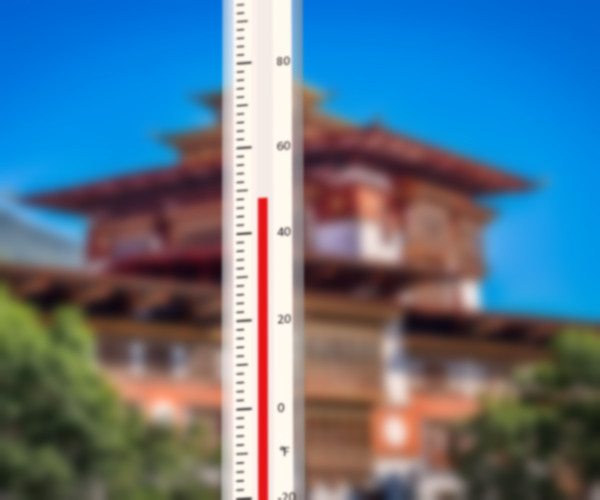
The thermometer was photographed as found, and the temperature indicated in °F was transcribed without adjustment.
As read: 48 °F
